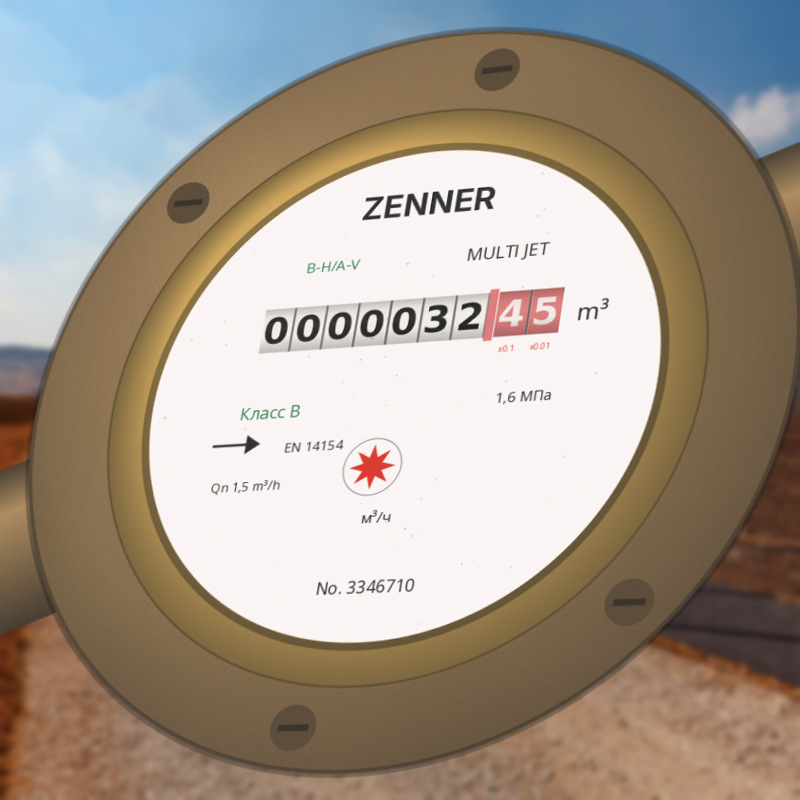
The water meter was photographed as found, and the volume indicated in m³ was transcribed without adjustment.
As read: 32.45 m³
